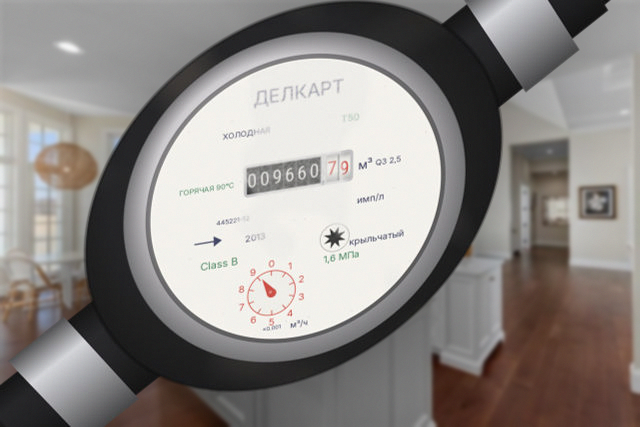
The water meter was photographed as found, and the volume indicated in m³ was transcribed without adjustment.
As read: 9660.789 m³
